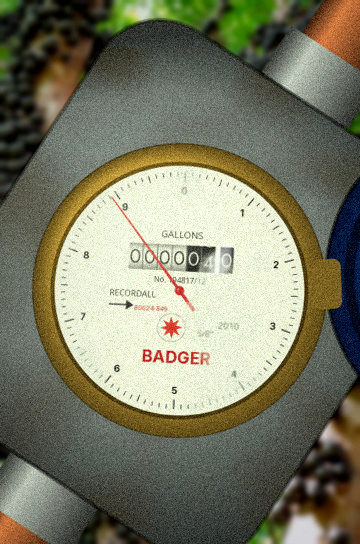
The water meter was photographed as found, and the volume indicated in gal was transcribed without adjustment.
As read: 38.9 gal
